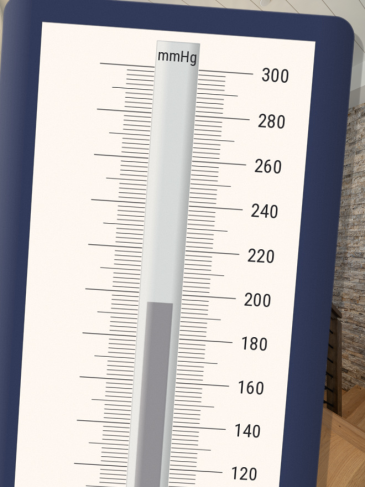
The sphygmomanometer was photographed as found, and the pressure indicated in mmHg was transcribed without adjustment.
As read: 196 mmHg
